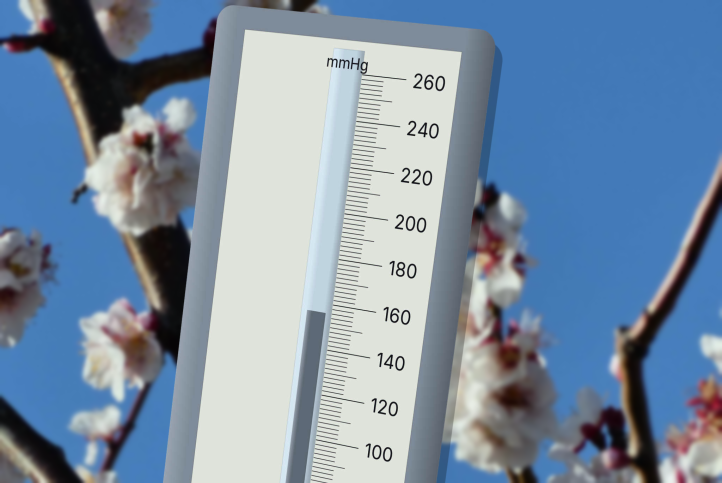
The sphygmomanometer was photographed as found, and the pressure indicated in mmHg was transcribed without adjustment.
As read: 156 mmHg
